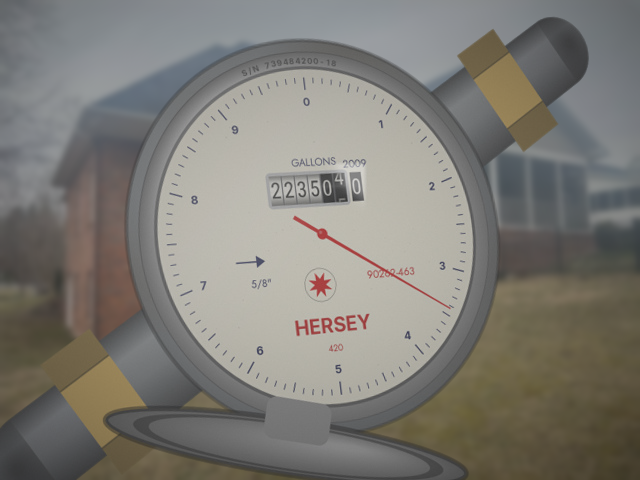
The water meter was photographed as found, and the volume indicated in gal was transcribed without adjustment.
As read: 2235043.4 gal
